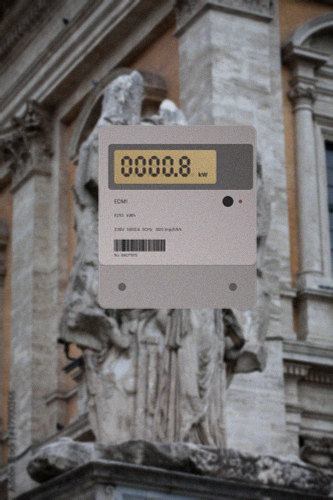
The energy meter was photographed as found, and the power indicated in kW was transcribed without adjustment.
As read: 0.8 kW
